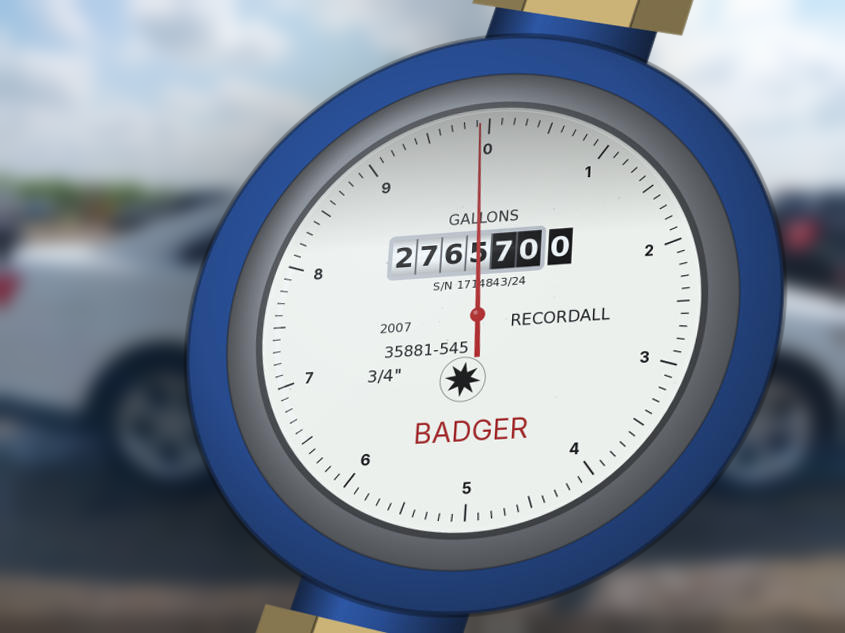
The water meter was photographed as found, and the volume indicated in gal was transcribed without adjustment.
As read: 2765699.9 gal
